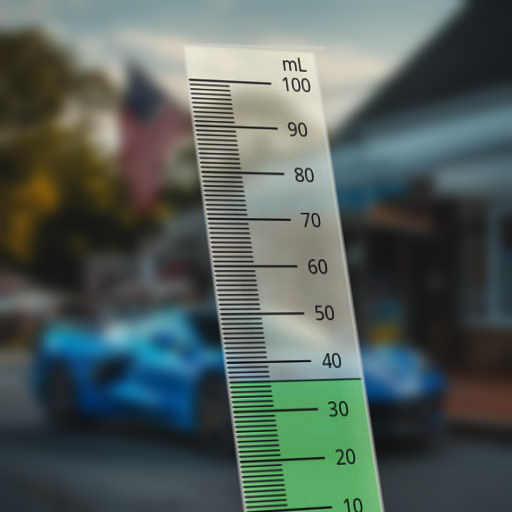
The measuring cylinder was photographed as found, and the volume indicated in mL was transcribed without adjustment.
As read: 36 mL
